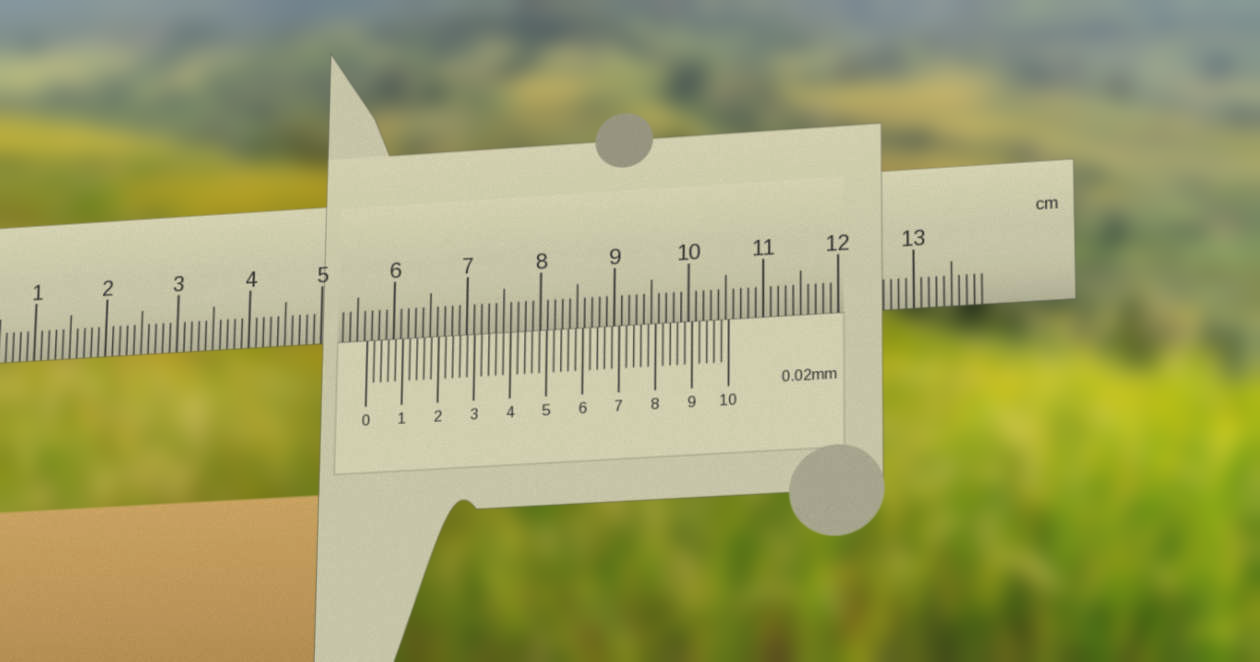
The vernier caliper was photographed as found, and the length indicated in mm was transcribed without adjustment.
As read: 56.4 mm
